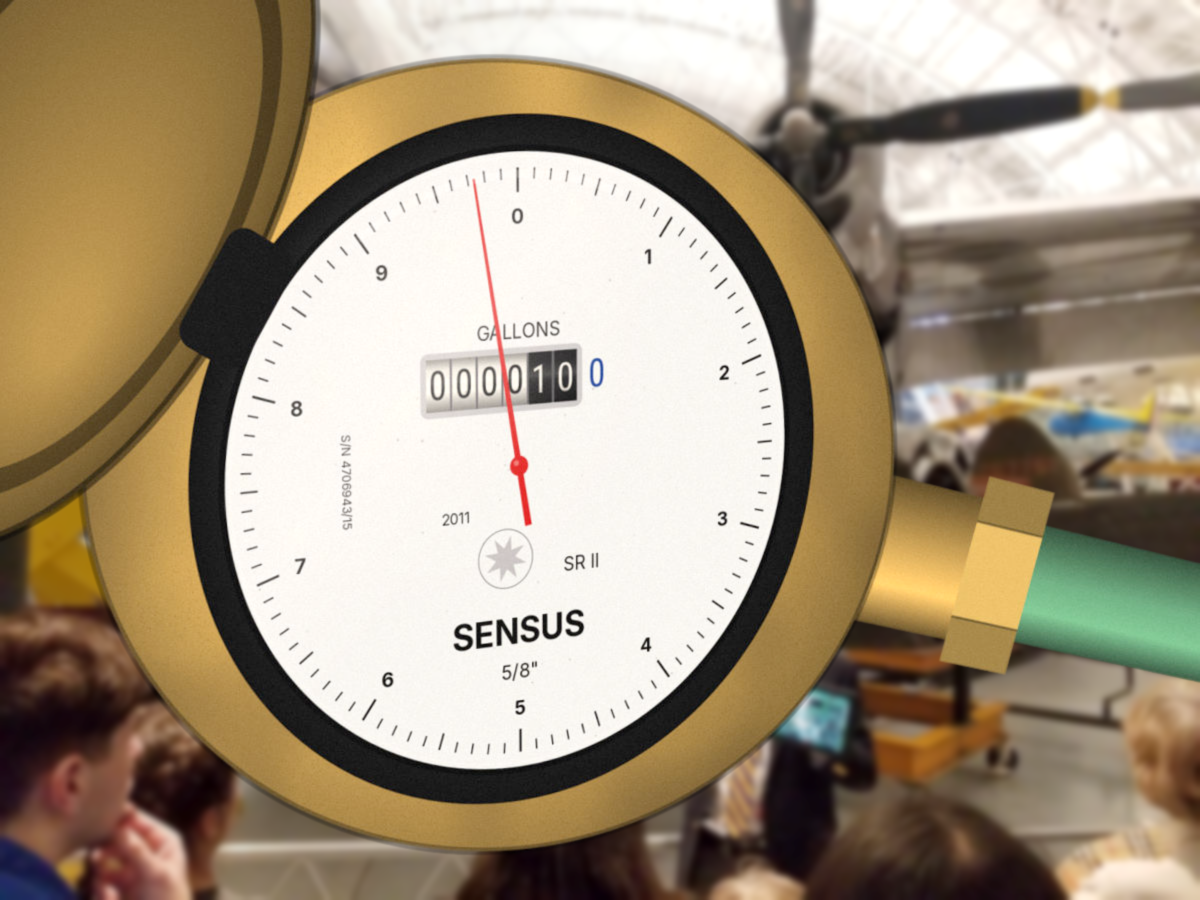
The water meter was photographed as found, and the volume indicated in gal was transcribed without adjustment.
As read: 99.7 gal
